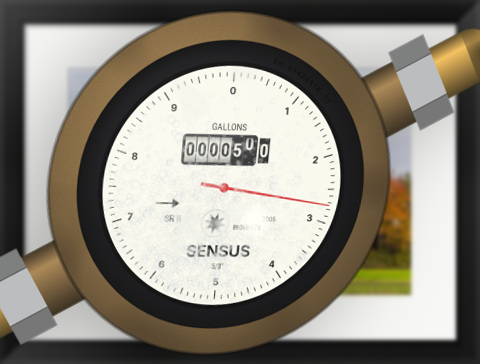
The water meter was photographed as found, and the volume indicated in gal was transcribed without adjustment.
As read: 502.7 gal
